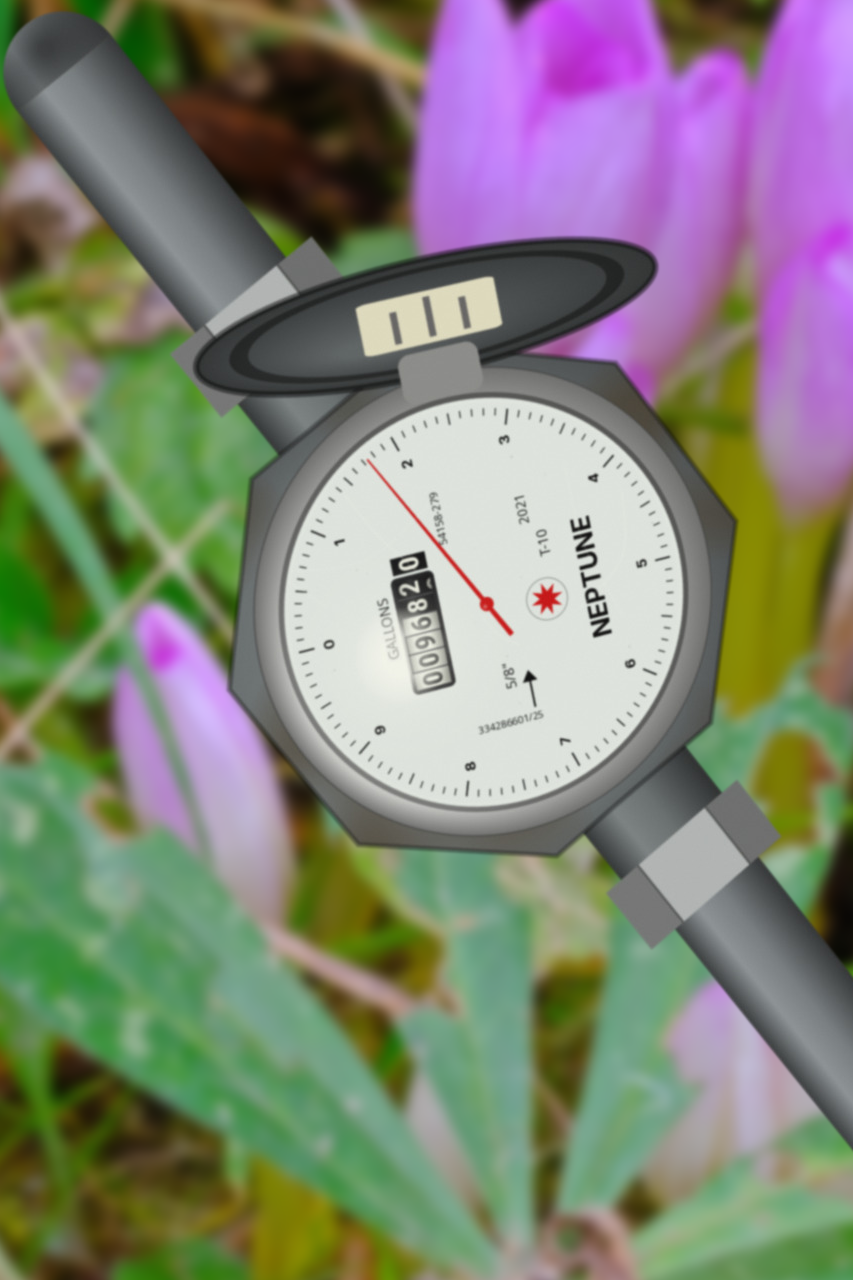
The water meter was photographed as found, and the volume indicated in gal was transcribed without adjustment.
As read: 96821.7 gal
